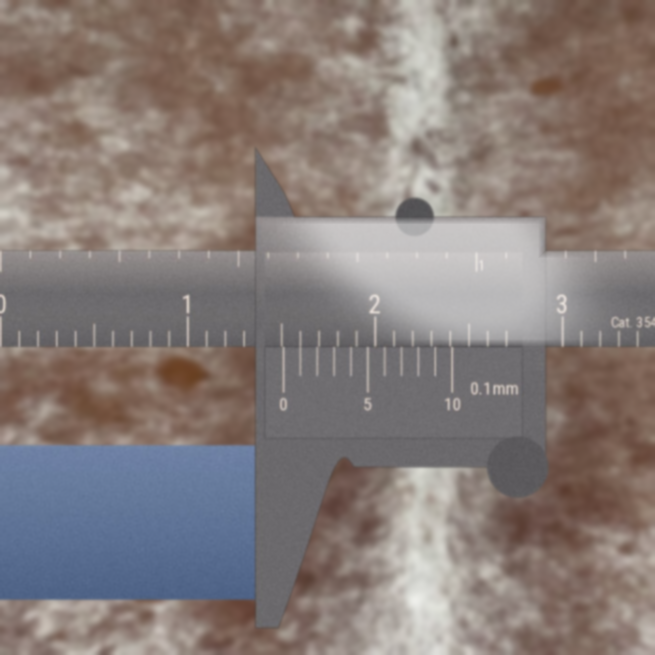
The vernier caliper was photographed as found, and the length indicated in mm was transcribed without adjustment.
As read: 15.1 mm
